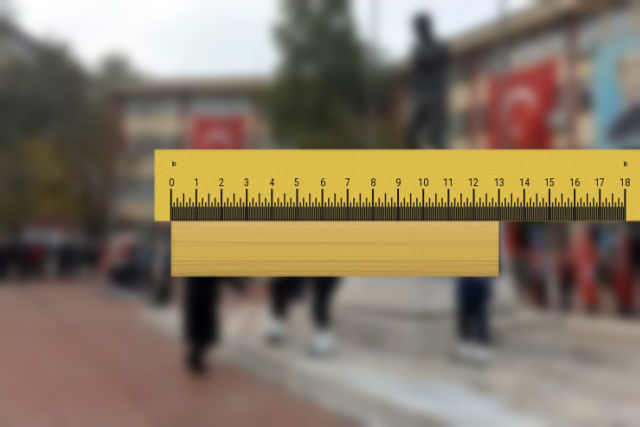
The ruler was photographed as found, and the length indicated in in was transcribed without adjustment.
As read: 13 in
